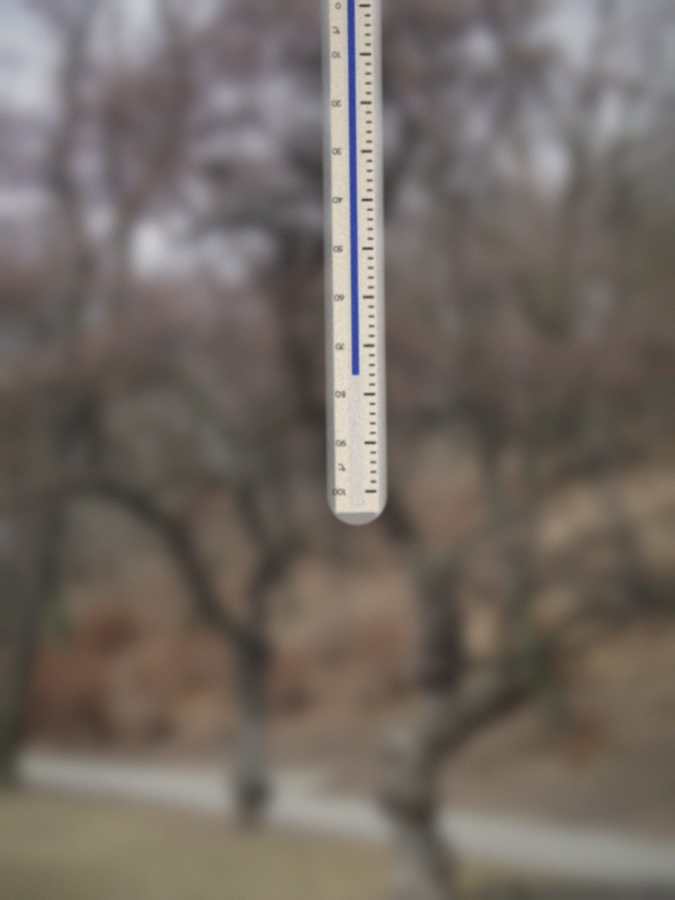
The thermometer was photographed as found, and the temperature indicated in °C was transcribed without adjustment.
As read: 76 °C
